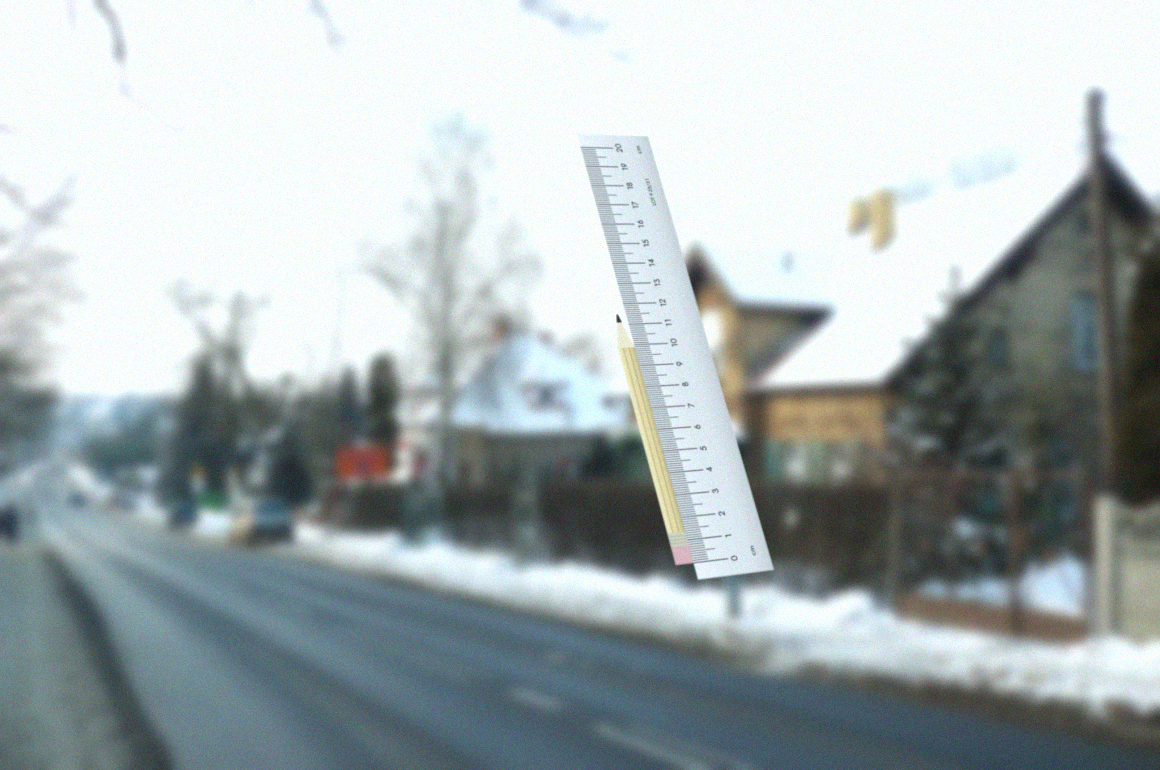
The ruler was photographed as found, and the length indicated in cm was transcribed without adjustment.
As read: 11.5 cm
